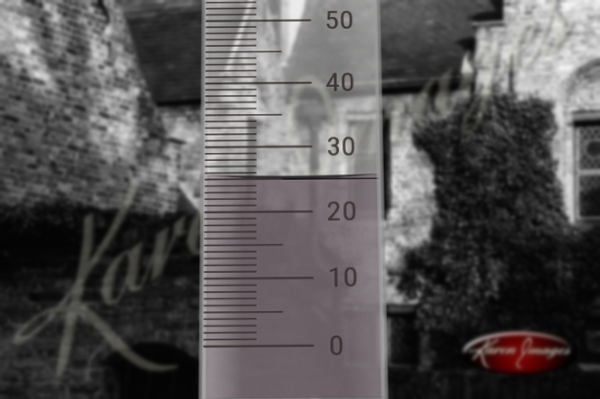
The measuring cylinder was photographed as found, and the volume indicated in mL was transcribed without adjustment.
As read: 25 mL
